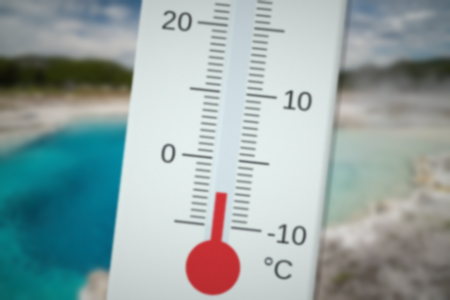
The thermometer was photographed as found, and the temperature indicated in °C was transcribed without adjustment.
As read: -5 °C
